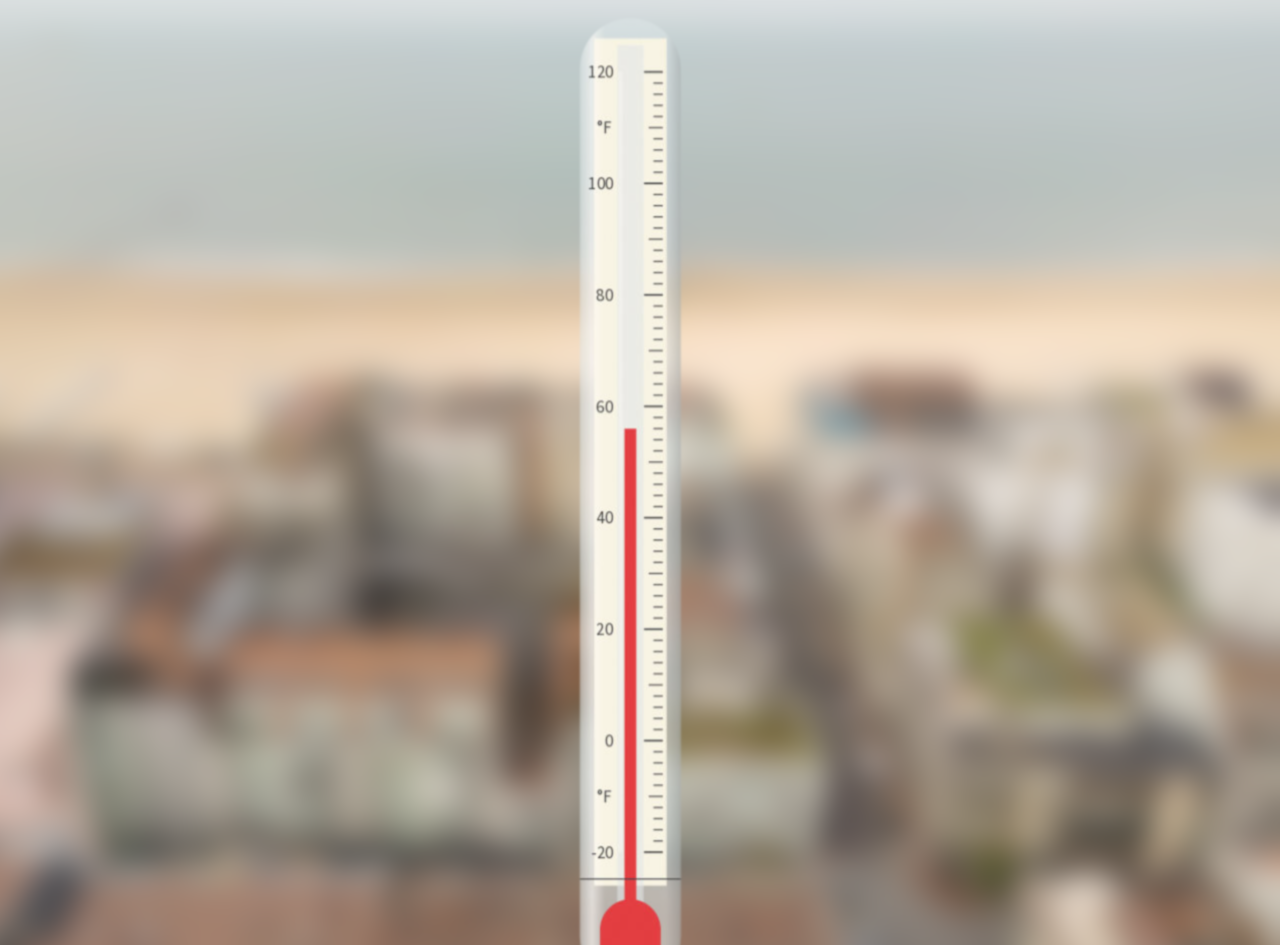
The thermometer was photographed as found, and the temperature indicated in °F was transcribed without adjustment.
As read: 56 °F
